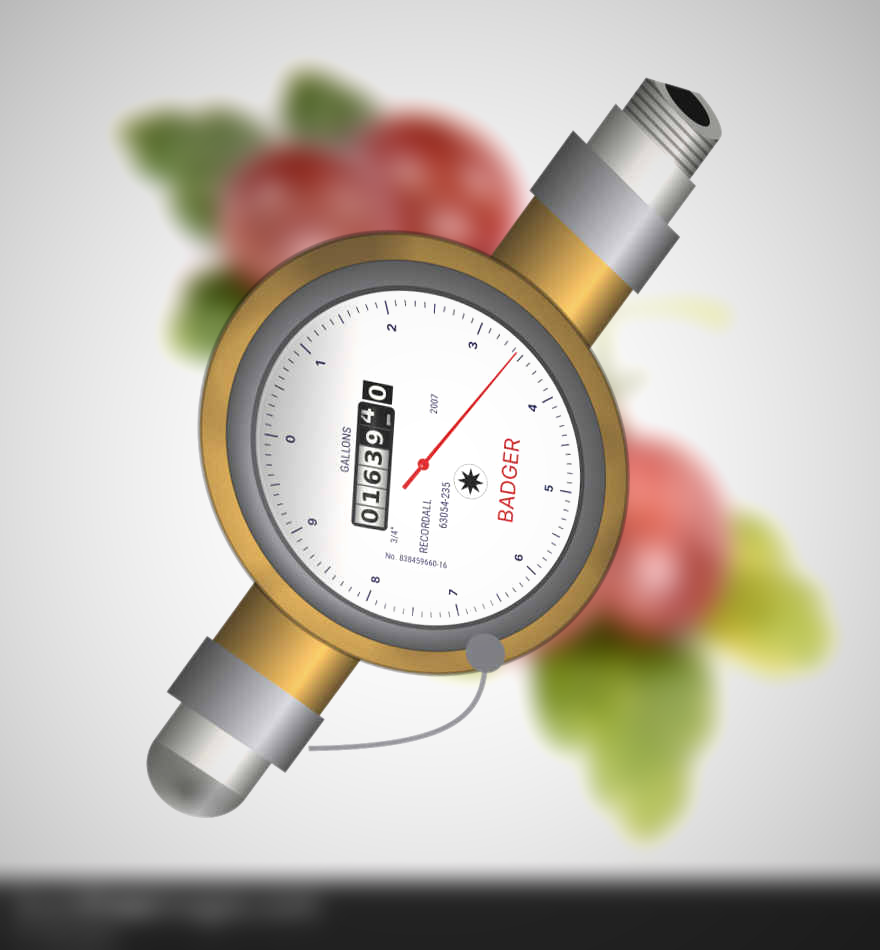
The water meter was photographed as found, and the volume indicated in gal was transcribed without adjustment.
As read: 163943.4 gal
